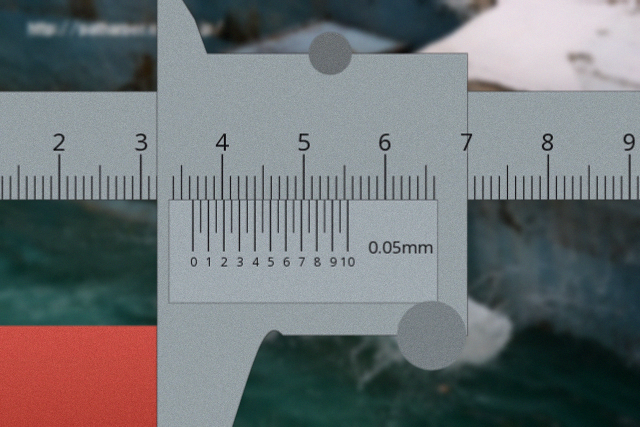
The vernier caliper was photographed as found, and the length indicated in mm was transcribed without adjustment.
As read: 36.4 mm
